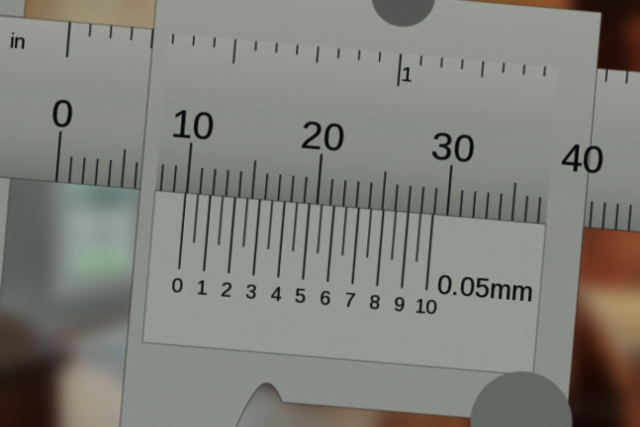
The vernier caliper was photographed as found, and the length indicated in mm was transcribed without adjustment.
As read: 9.9 mm
